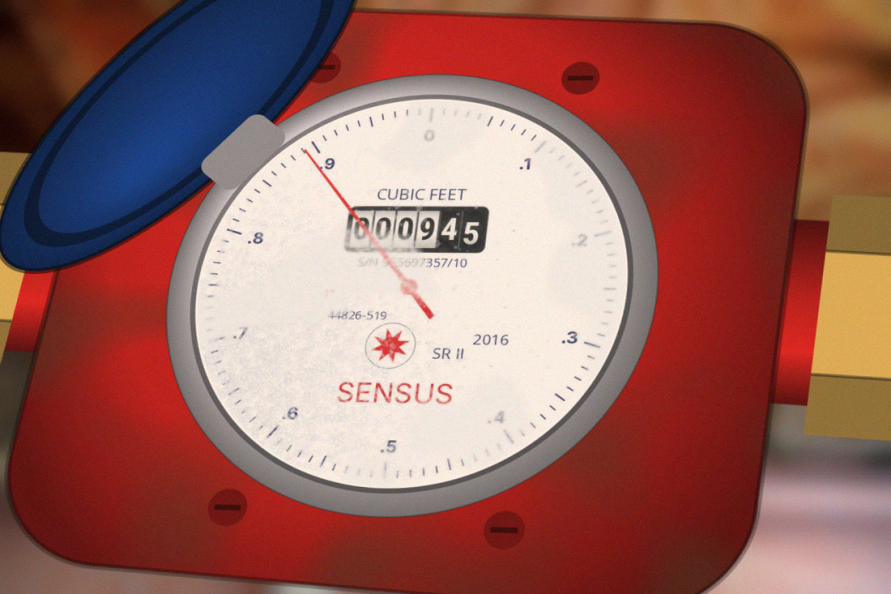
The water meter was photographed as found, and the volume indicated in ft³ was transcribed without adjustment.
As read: 944.89 ft³
